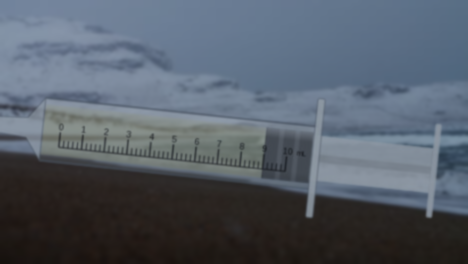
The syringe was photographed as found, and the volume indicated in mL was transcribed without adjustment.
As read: 9 mL
